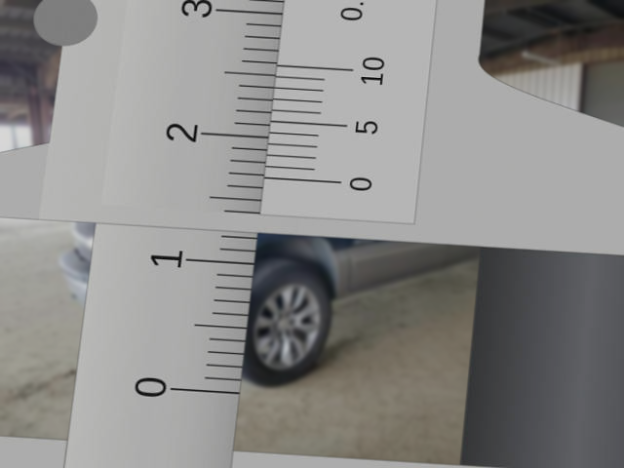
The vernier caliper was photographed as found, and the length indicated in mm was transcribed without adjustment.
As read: 16.8 mm
